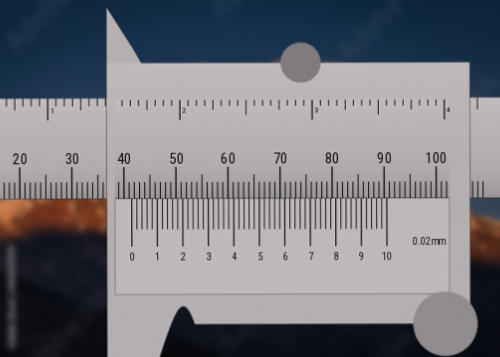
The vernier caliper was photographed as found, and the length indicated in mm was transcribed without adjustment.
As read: 41.5 mm
